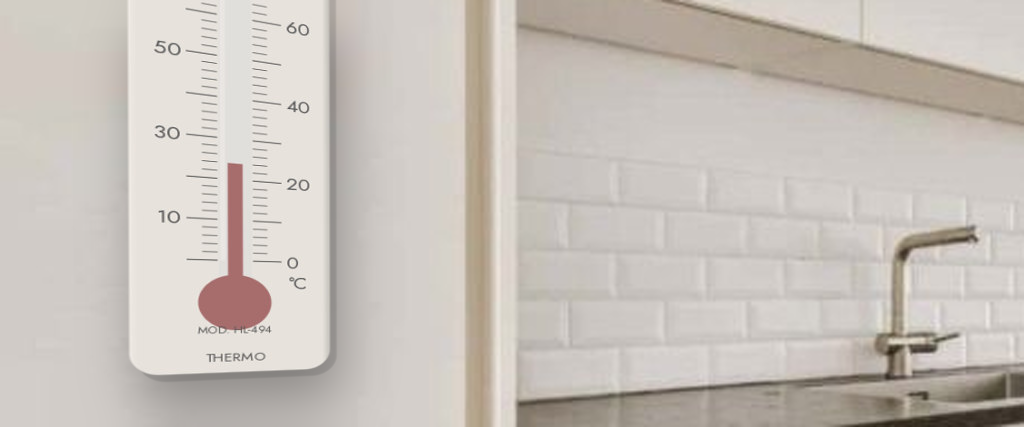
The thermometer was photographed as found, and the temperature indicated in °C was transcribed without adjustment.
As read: 24 °C
